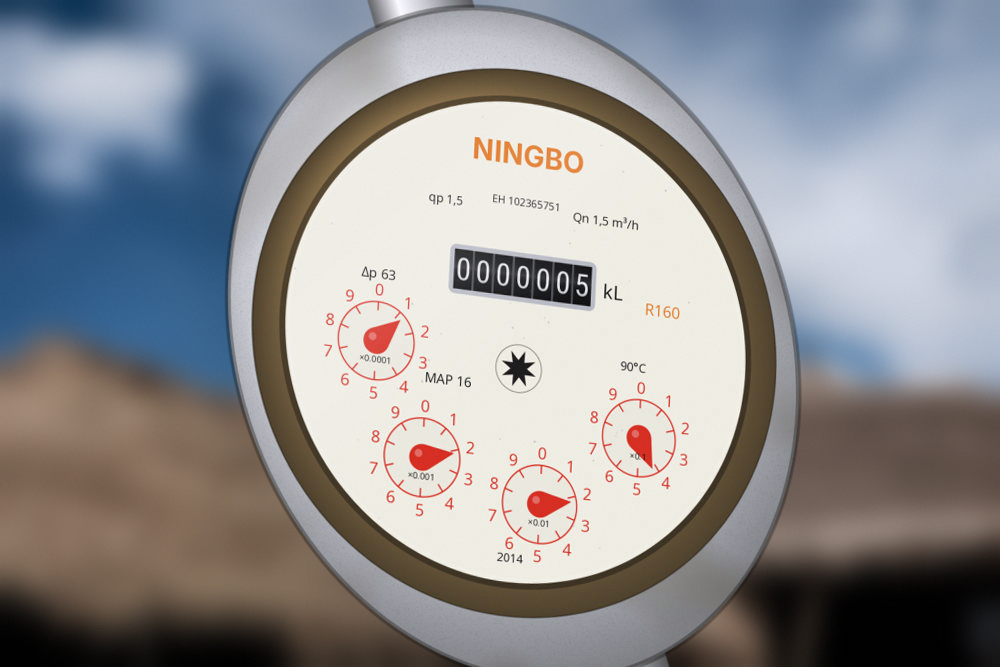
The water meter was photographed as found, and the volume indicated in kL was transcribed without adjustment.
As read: 5.4221 kL
